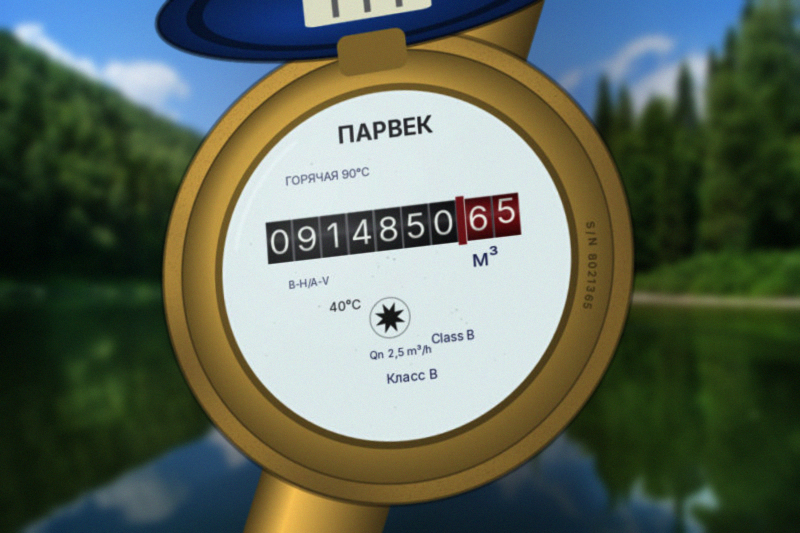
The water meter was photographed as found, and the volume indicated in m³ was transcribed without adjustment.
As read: 914850.65 m³
